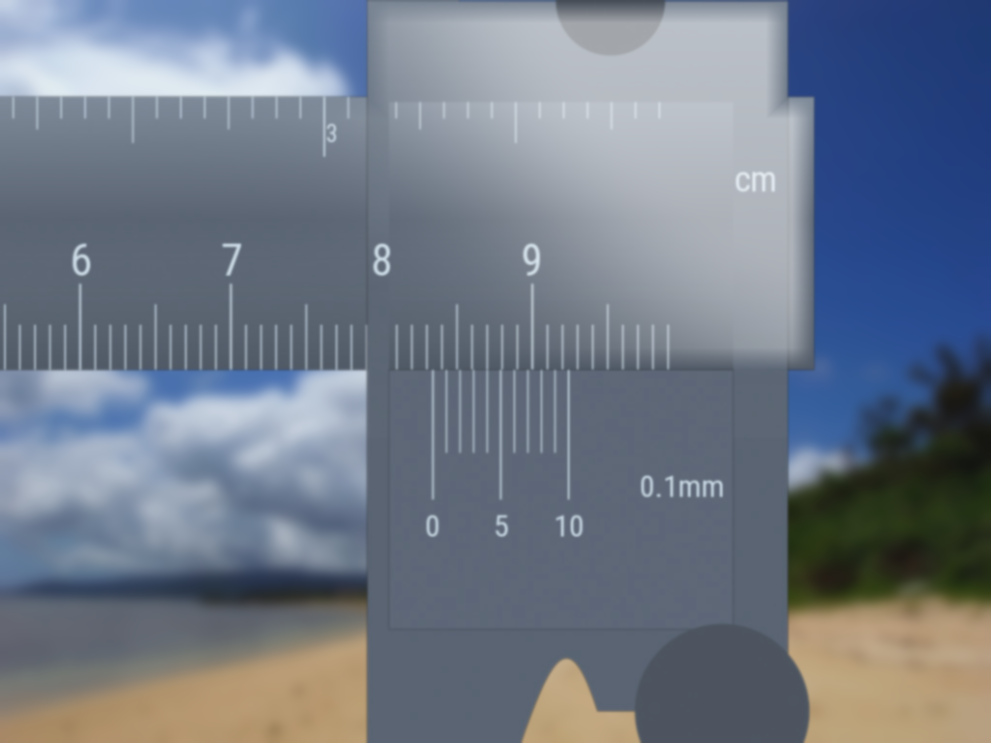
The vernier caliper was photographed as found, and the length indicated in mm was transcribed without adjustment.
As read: 83.4 mm
